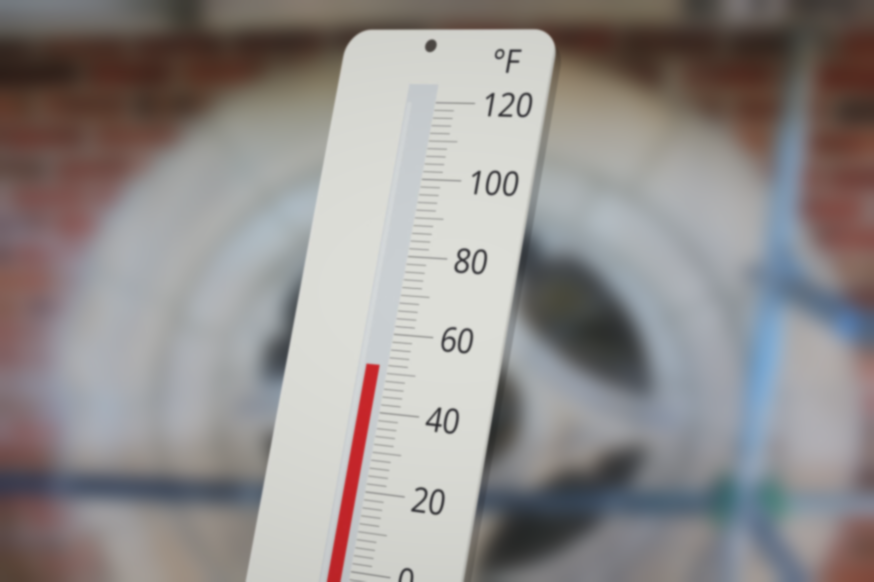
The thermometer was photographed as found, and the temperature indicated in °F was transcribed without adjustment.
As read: 52 °F
